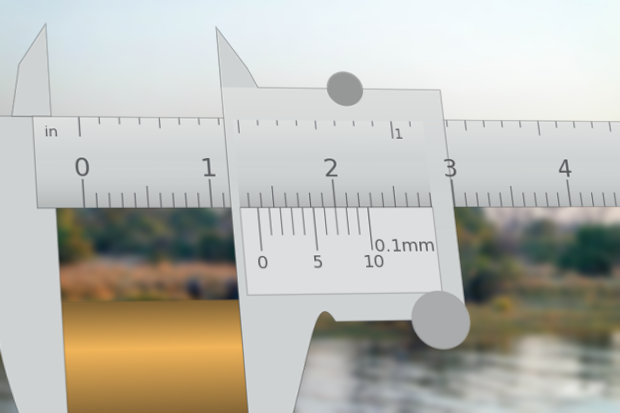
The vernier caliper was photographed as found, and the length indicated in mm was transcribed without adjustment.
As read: 13.7 mm
